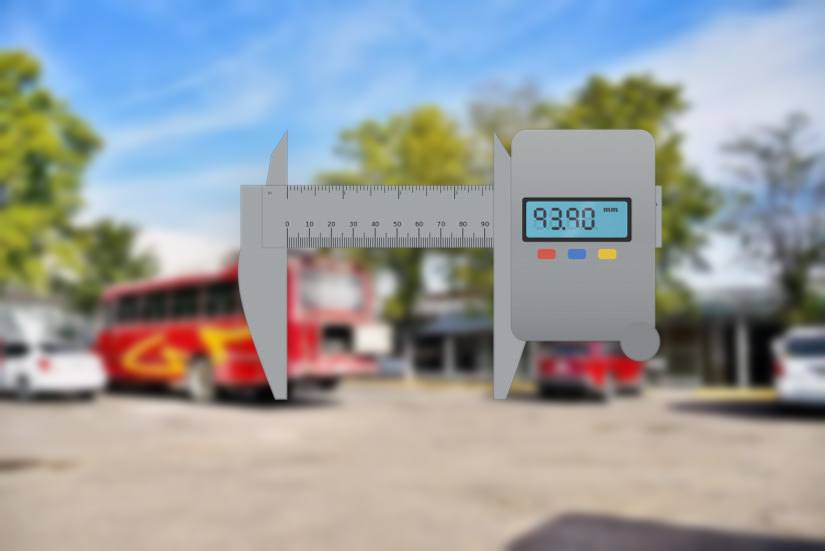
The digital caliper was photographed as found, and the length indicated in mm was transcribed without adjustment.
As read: 93.90 mm
